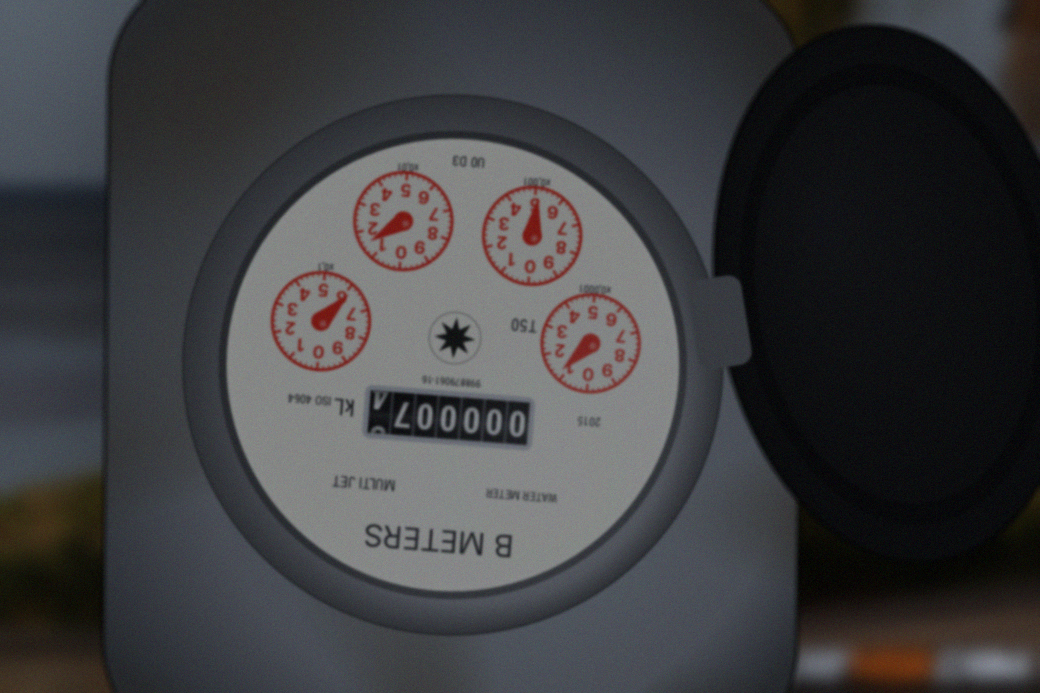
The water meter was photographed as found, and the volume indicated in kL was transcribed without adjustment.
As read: 73.6151 kL
